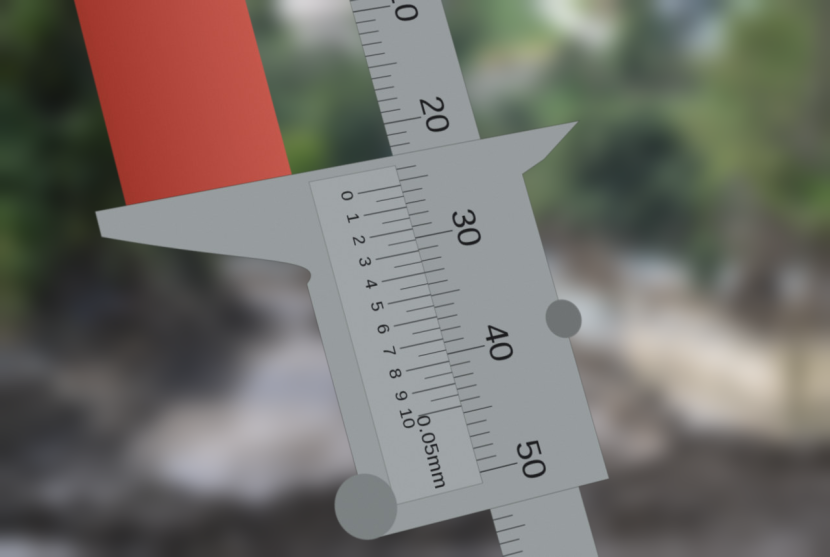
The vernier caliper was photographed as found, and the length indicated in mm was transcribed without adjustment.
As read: 25.4 mm
